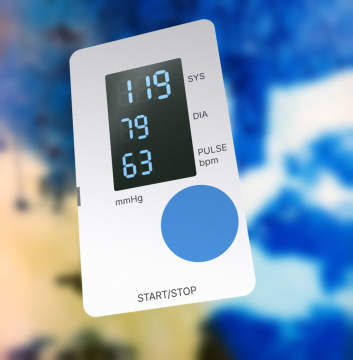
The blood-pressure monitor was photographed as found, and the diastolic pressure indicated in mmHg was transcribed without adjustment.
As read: 79 mmHg
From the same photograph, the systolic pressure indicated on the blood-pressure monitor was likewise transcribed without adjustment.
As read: 119 mmHg
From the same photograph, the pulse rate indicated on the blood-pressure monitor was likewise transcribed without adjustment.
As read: 63 bpm
